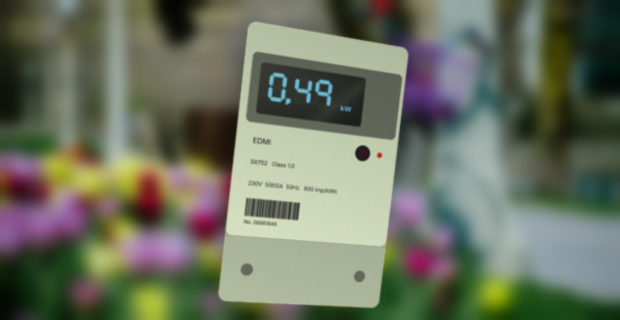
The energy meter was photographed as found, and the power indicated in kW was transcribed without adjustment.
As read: 0.49 kW
